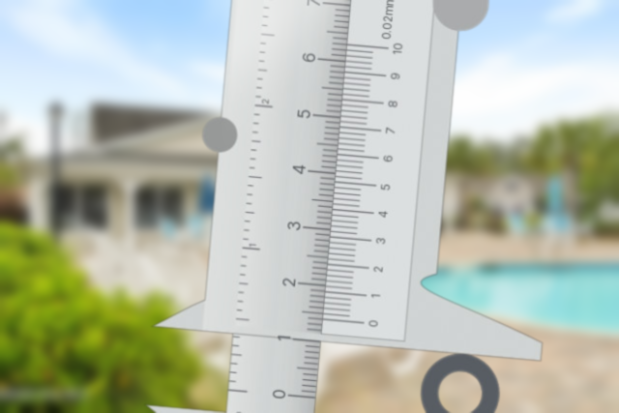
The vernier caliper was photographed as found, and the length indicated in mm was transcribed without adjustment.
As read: 14.0 mm
